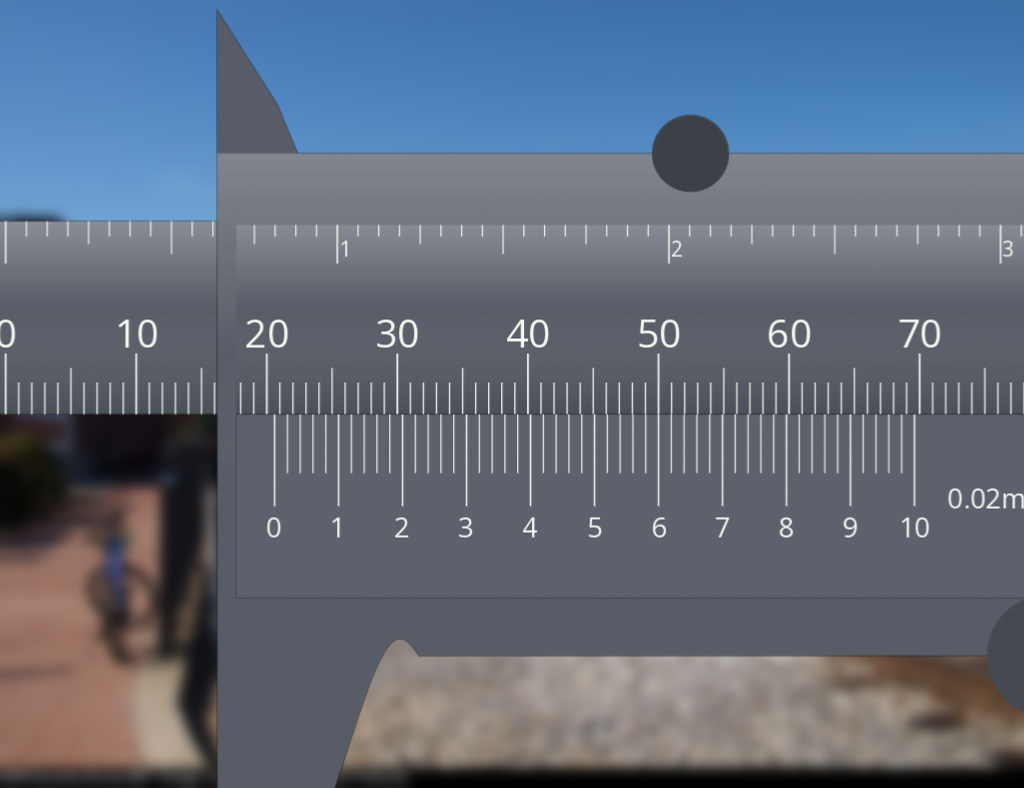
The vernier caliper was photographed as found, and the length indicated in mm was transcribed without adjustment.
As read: 20.6 mm
